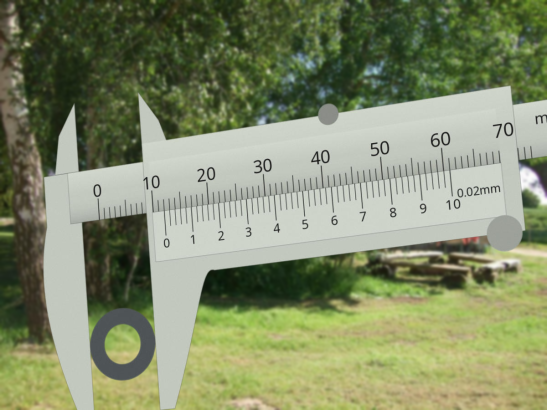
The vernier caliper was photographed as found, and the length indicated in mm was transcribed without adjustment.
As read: 12.0 mm
